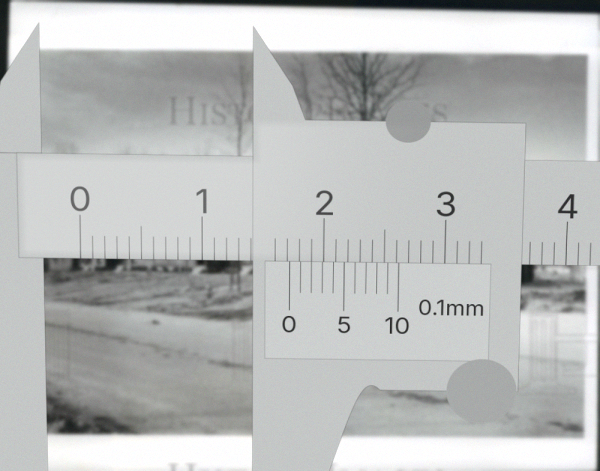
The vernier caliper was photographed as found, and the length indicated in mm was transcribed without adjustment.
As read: 17.2 mm
